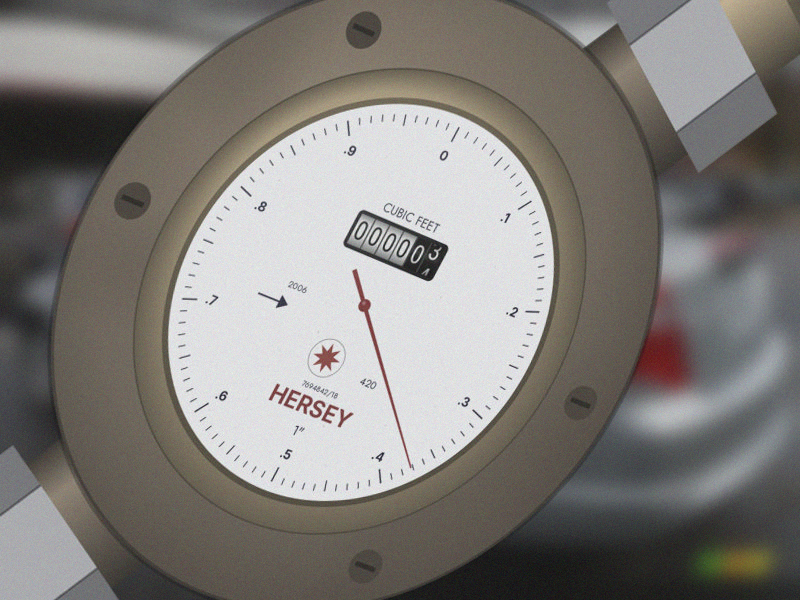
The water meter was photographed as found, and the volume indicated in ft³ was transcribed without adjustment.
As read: 3.37 ft³
